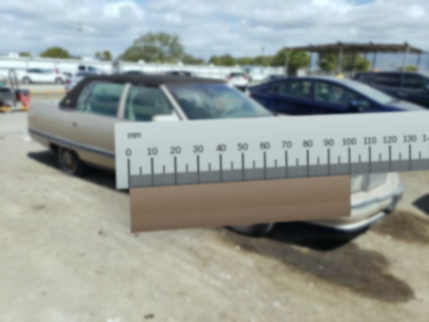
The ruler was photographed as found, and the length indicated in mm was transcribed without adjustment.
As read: 100 mm
